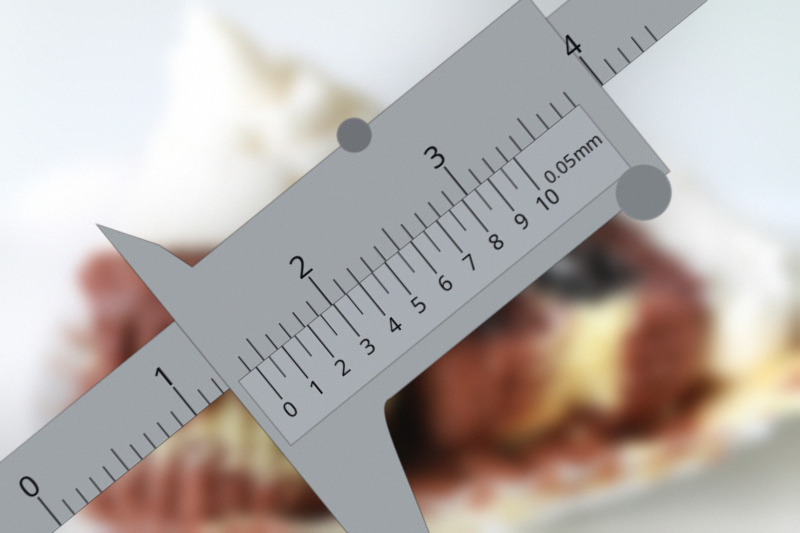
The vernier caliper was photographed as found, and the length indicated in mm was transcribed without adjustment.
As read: 14.4 mm
